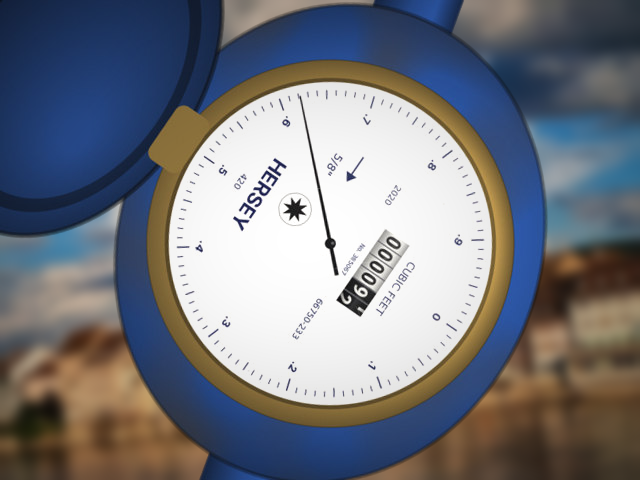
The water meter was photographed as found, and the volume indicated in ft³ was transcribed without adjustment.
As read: 91.62 ft³
